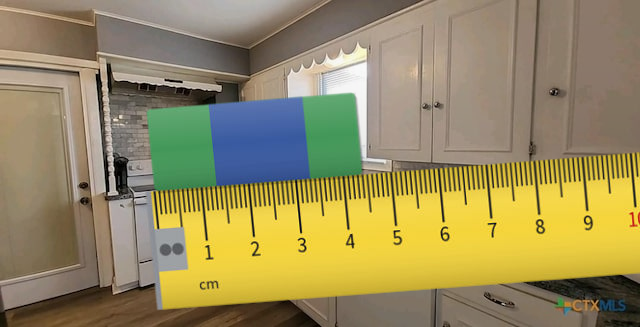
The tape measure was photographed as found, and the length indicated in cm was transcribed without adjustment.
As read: 4.4 cm
